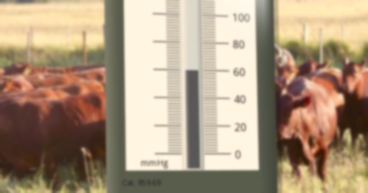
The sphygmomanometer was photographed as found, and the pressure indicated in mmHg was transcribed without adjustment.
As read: 60 mmHg
